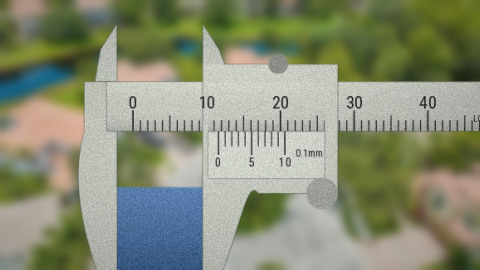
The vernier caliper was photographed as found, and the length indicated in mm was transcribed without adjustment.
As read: 11.6 mm
